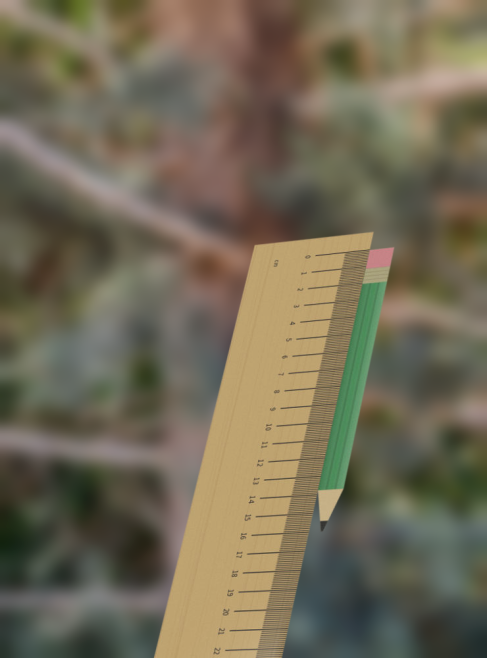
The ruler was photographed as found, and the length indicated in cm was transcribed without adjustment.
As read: 16 cm
